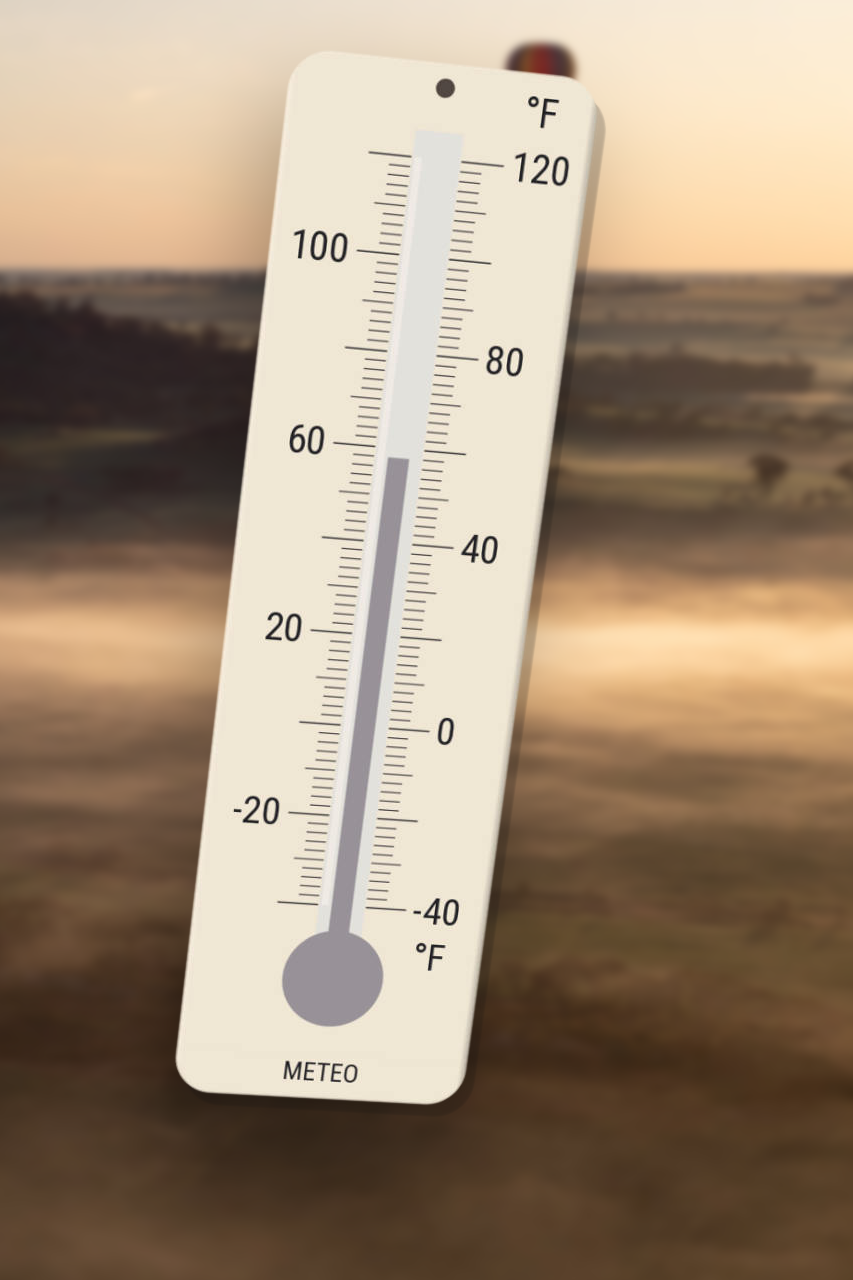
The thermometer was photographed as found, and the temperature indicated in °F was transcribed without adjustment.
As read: 58 °F
